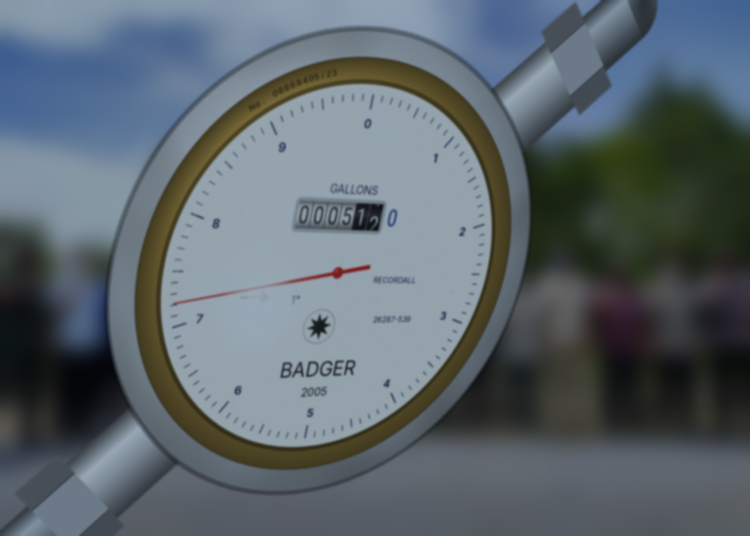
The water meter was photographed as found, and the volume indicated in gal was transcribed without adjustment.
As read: 5117.2 gal
